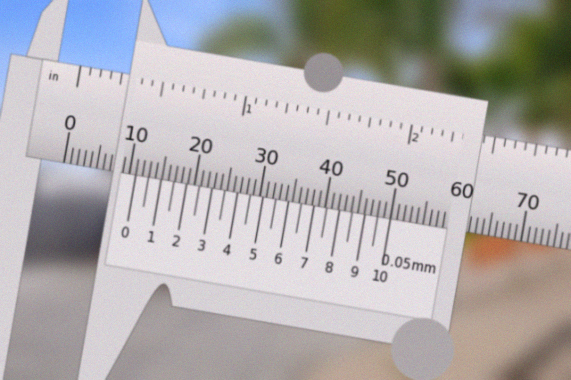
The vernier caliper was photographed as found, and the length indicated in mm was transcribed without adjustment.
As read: 11.0 mm
